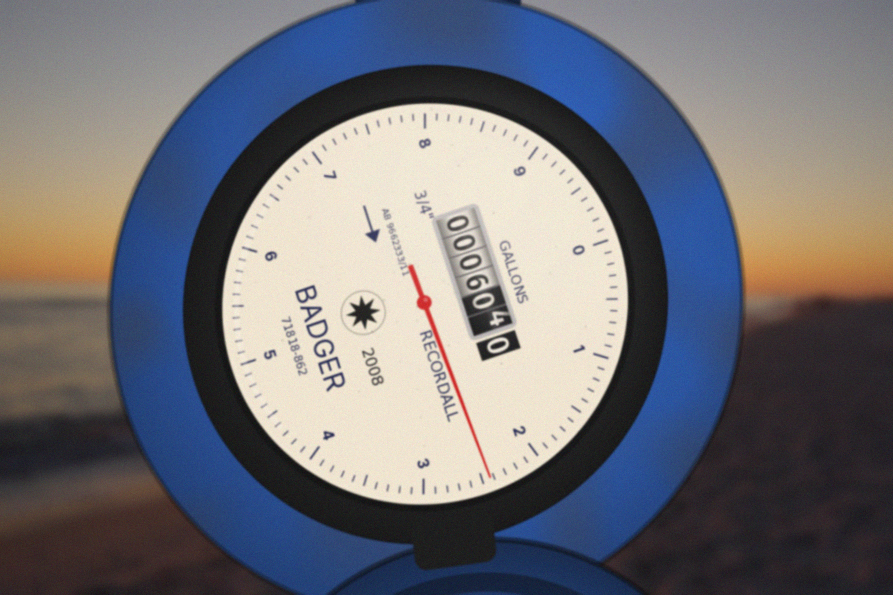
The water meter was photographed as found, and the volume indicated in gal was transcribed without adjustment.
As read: 6042.4 gal
